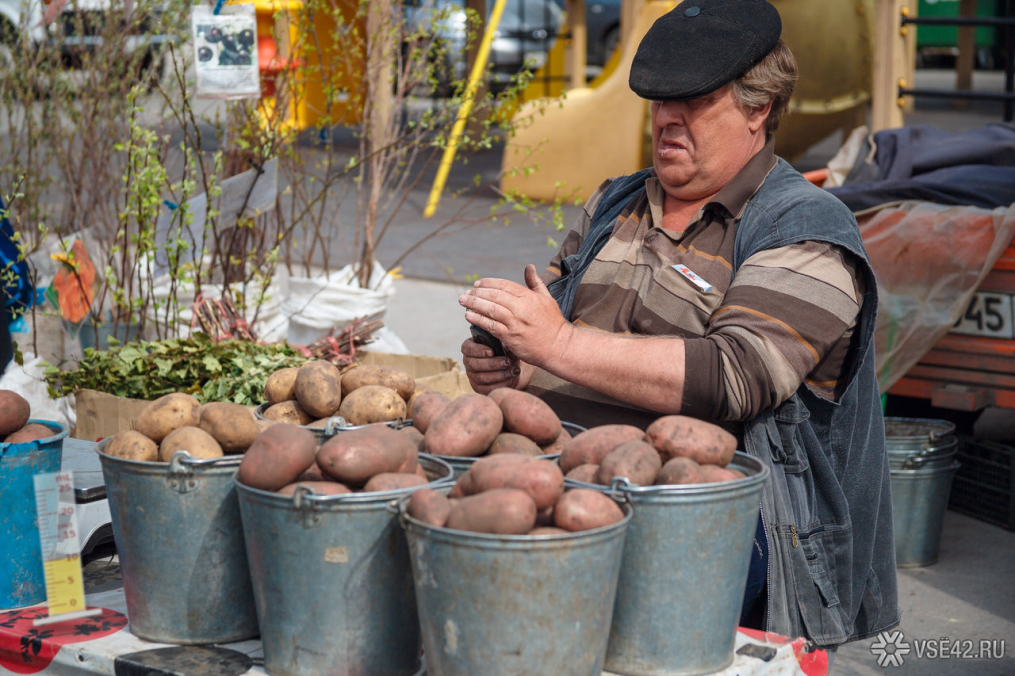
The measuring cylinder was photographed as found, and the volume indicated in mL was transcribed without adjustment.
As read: 10 mL
